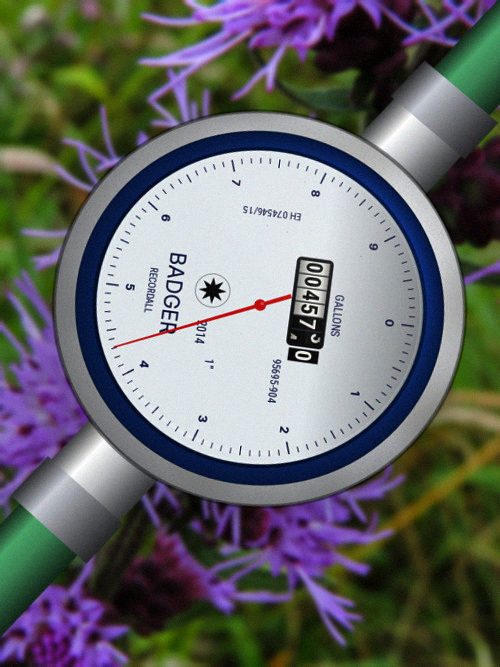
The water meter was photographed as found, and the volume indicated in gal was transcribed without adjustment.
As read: 45734.3 gal
